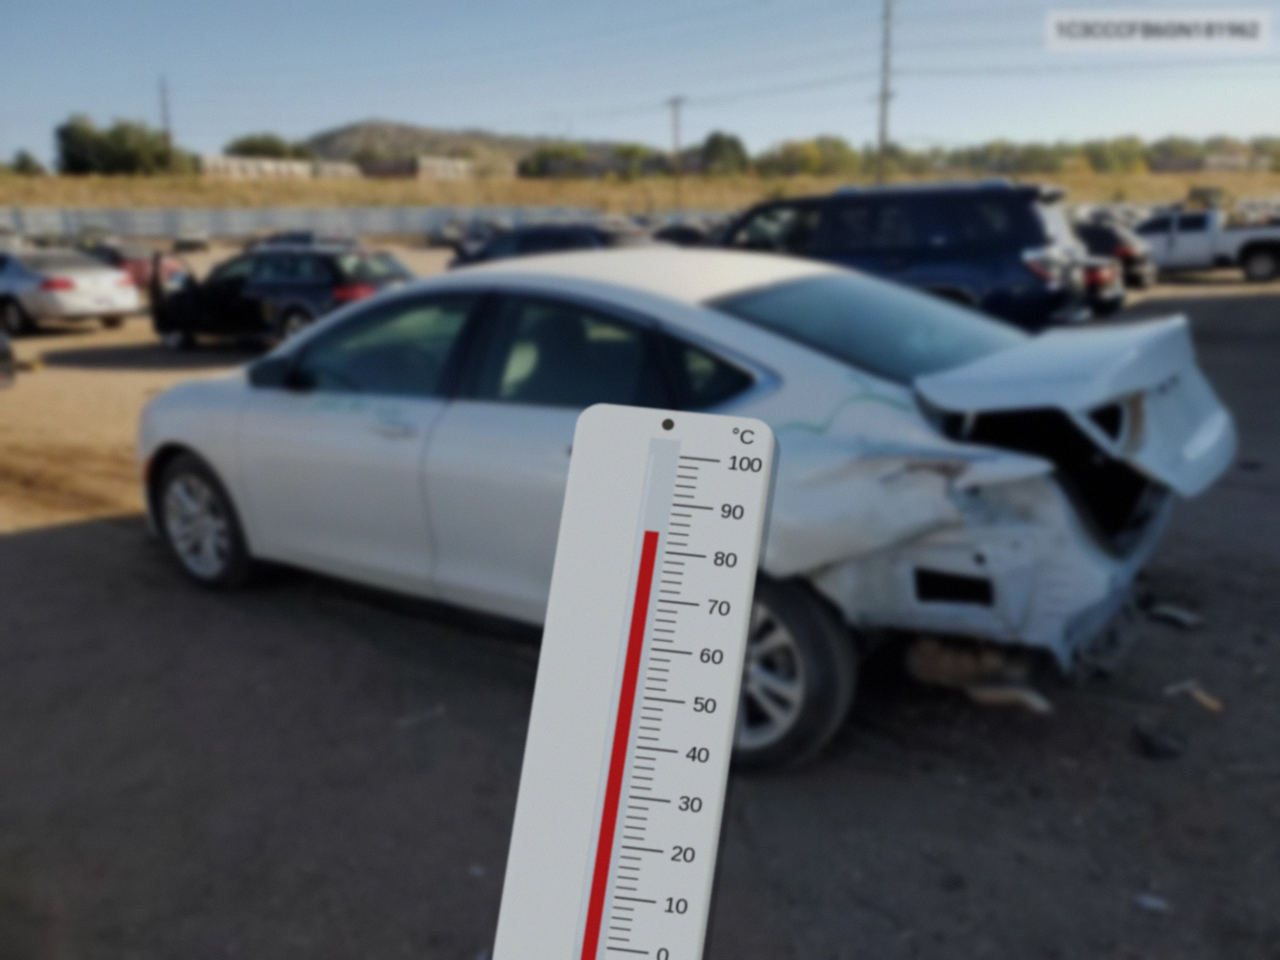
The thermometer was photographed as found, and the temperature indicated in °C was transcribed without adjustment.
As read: 84 °C
